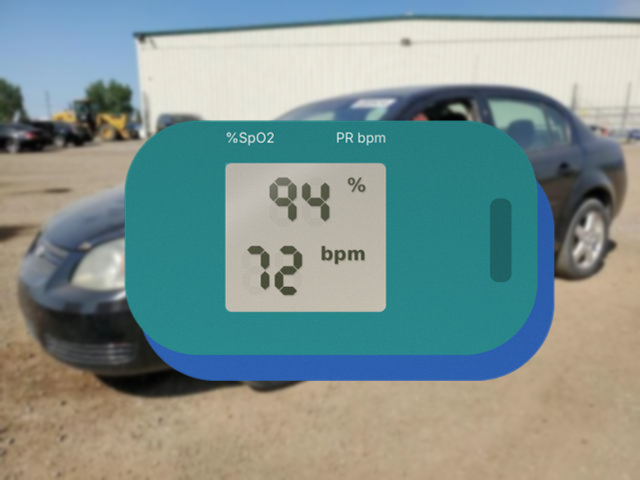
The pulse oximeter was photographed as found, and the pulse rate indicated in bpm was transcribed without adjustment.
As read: 72 bpm
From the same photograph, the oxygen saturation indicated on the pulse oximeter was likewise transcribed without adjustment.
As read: 94 %
